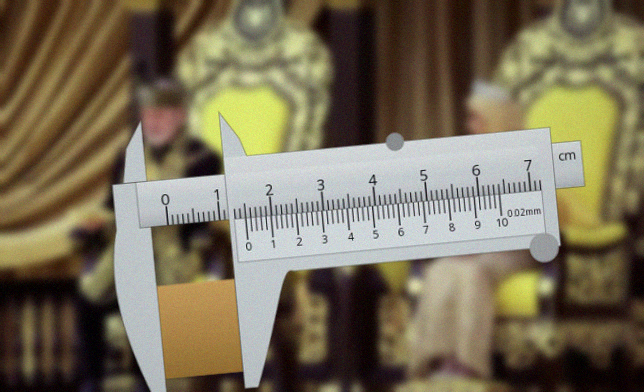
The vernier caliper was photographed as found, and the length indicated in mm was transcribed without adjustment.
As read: 15.0 mm
